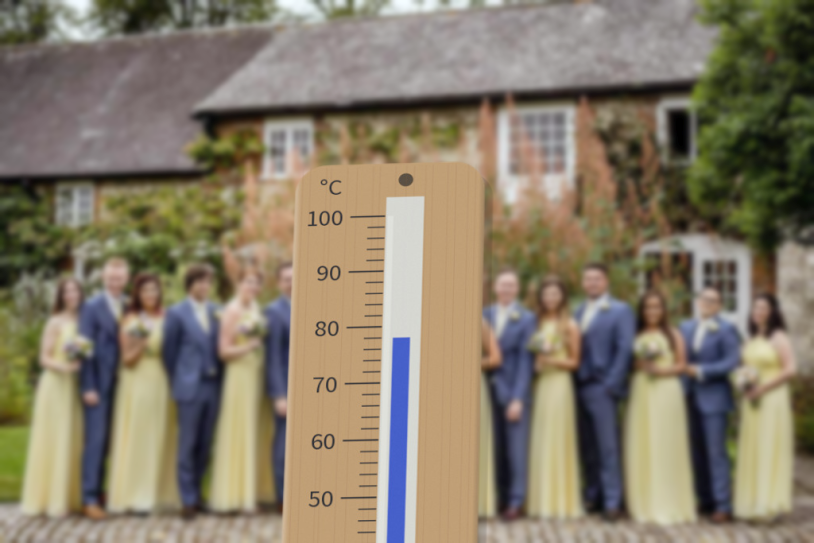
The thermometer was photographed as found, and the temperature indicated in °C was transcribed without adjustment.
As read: 78 °C
